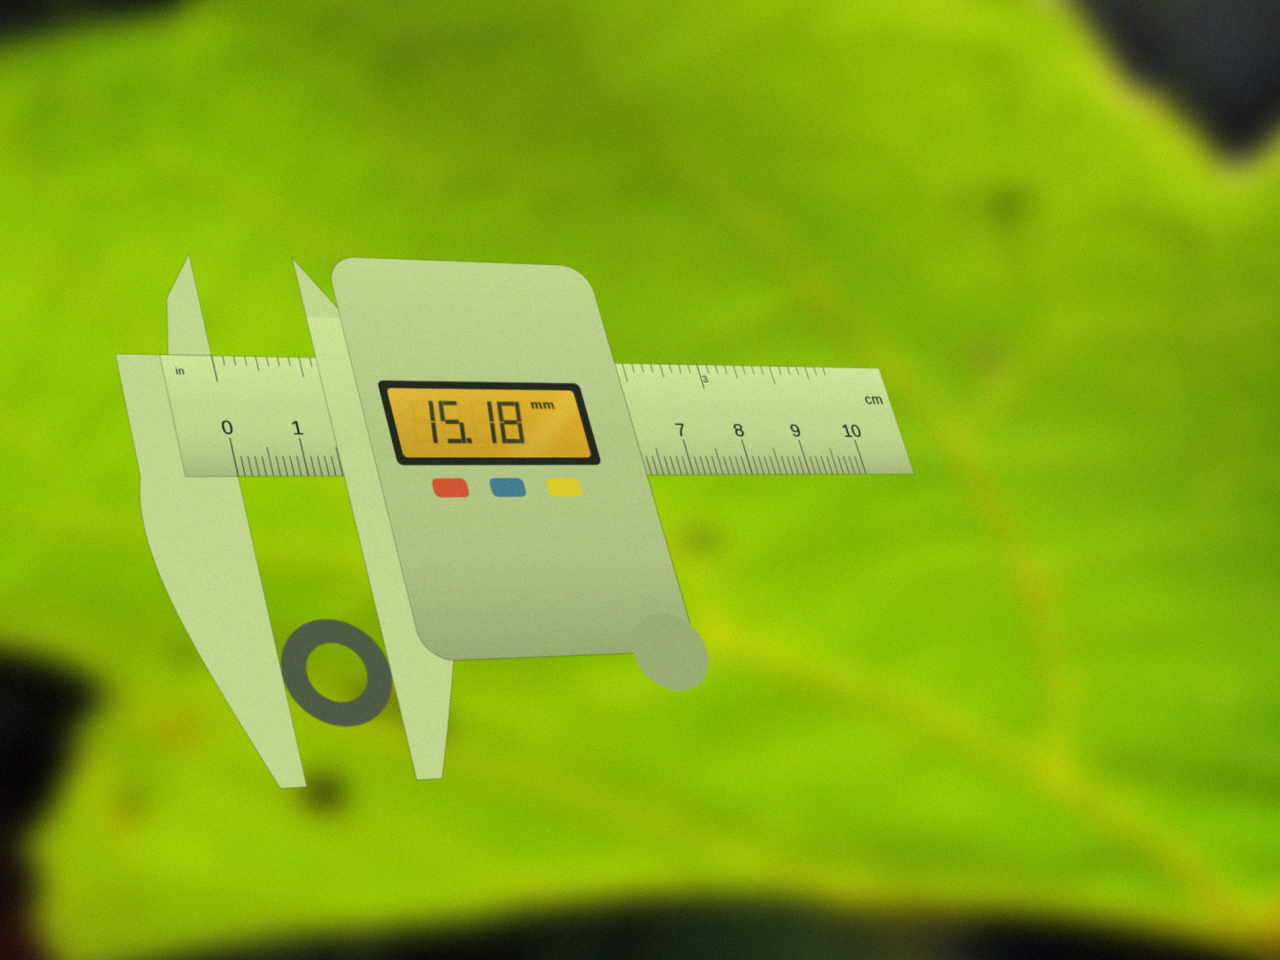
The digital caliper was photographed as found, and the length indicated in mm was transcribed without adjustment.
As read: 15.18 mm
